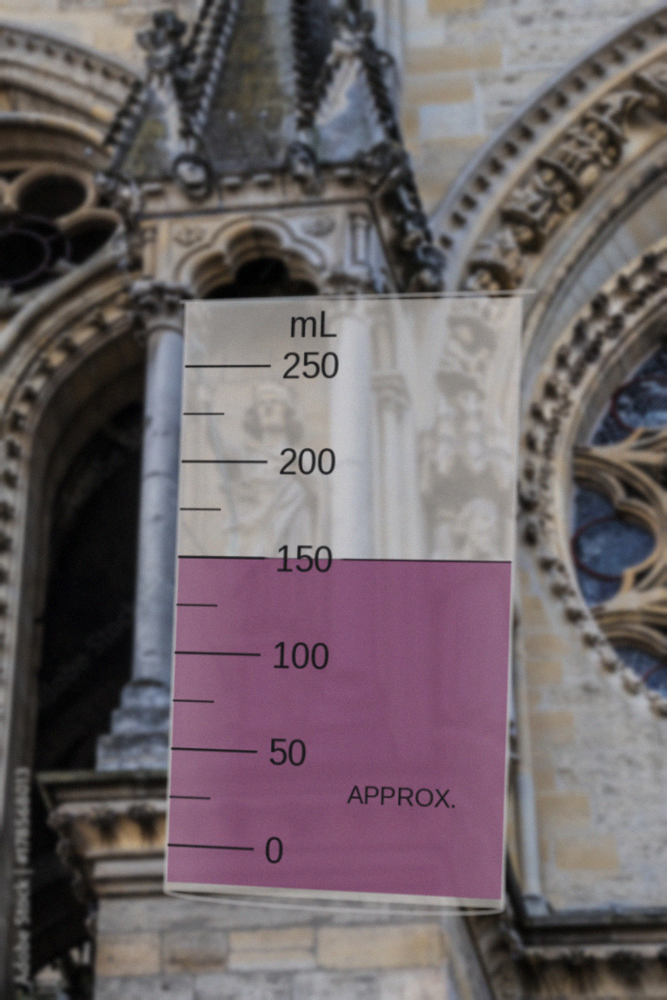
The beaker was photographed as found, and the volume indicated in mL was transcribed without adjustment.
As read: 150 mL
